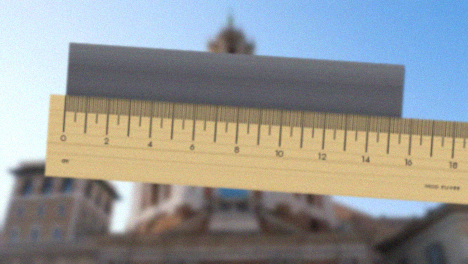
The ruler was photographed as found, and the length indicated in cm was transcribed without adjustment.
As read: 15.5 cm
